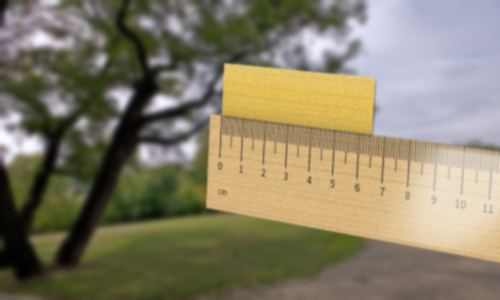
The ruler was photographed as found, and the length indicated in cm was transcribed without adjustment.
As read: 6.5 cm
